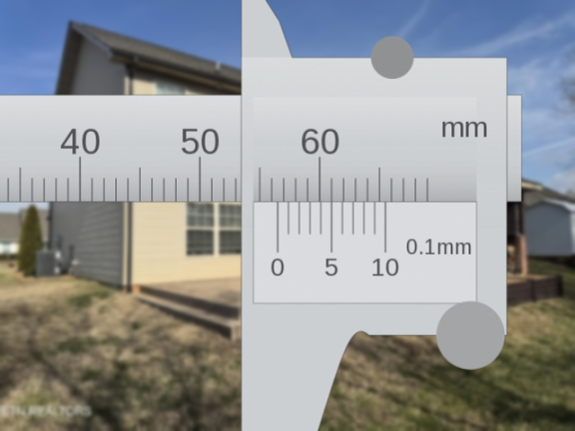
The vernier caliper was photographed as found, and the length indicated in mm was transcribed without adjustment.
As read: 56.5 mm
